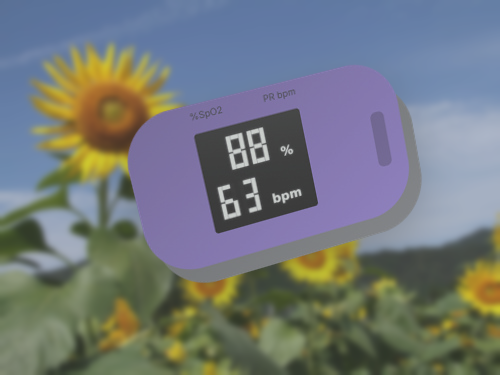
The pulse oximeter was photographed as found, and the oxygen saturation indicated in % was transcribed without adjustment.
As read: 88 %
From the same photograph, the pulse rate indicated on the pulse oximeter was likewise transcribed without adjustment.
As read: 63 bpm
